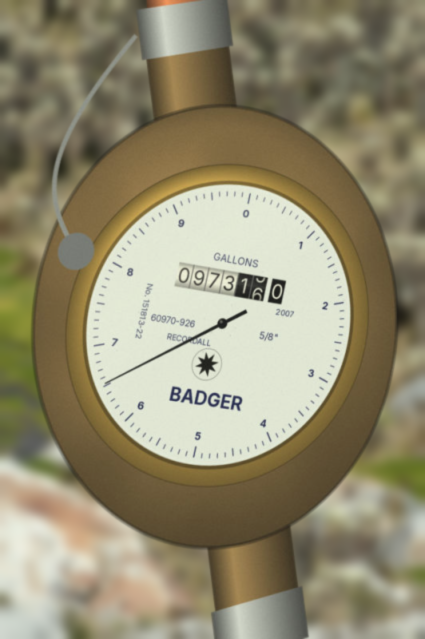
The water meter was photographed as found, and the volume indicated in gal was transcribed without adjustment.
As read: 973156.5 gal
